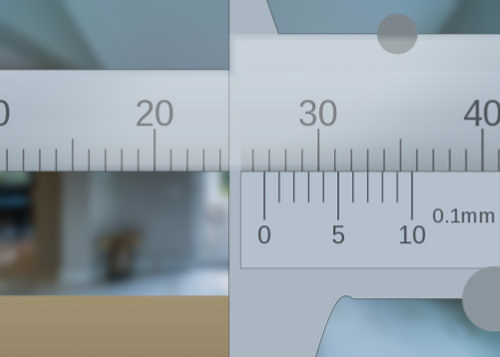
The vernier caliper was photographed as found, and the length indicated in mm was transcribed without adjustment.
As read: 26.7 mm
